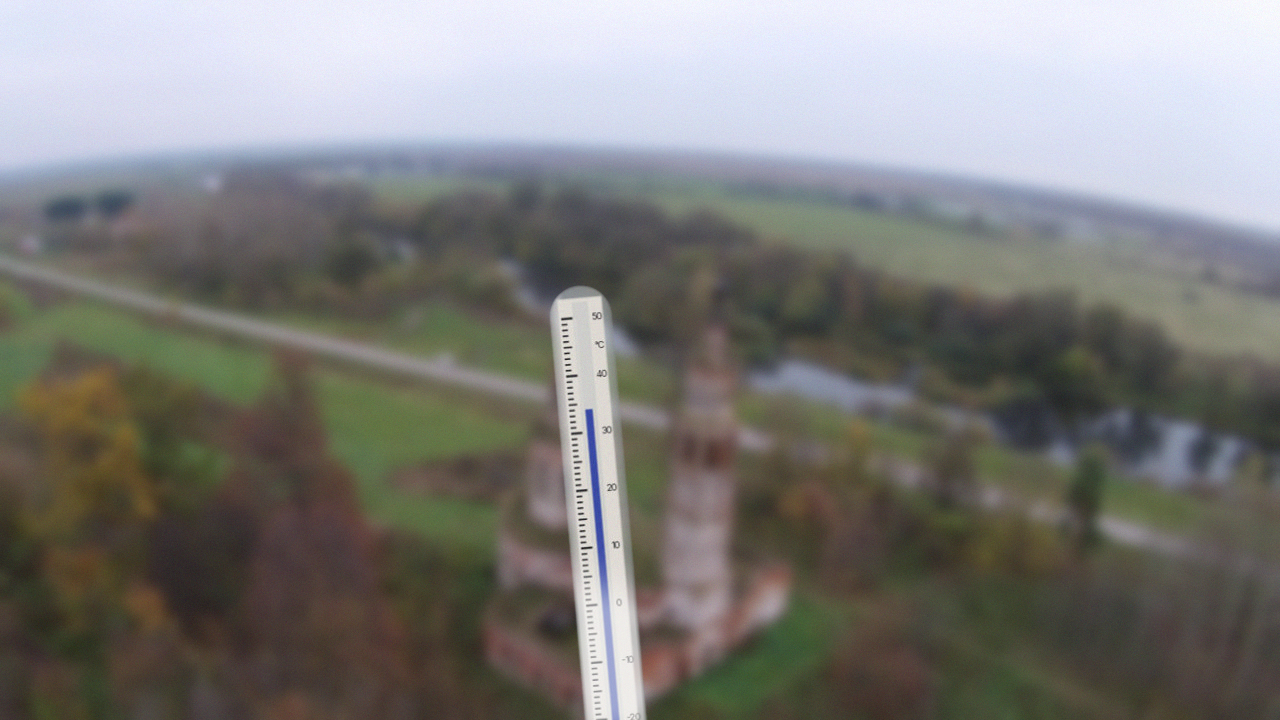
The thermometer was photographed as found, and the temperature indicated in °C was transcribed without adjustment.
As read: 34 °C
